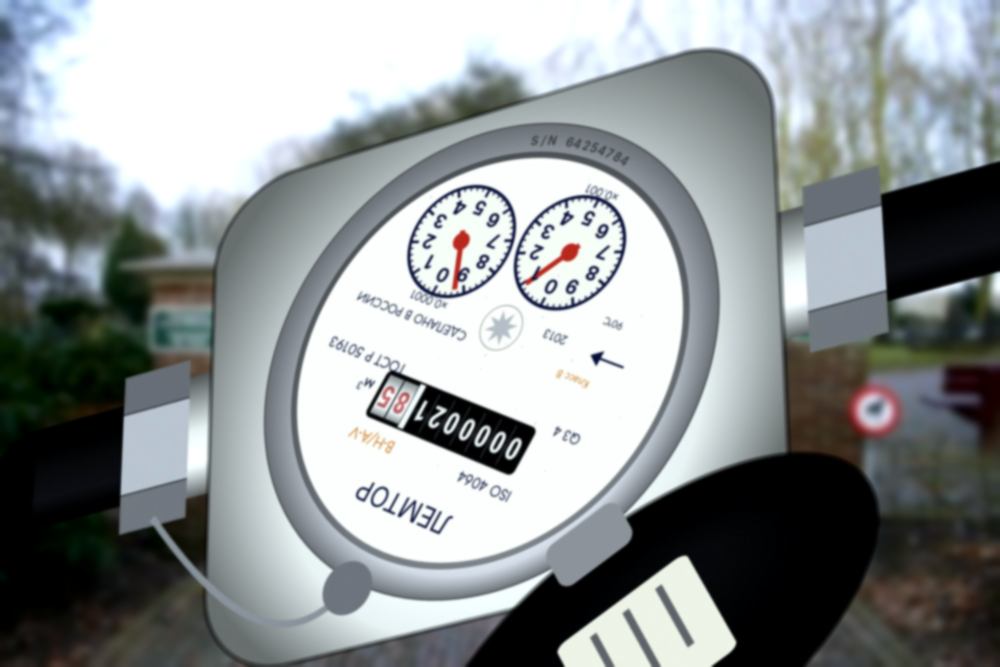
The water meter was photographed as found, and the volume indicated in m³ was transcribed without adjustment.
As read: 21.8509 m³
